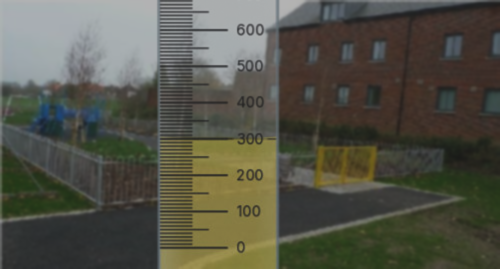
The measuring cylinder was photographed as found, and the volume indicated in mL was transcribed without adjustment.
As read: 300 mL
